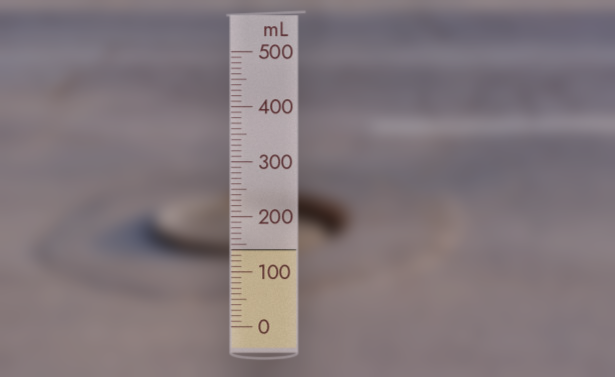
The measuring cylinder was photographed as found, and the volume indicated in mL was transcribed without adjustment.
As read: 140 mL
